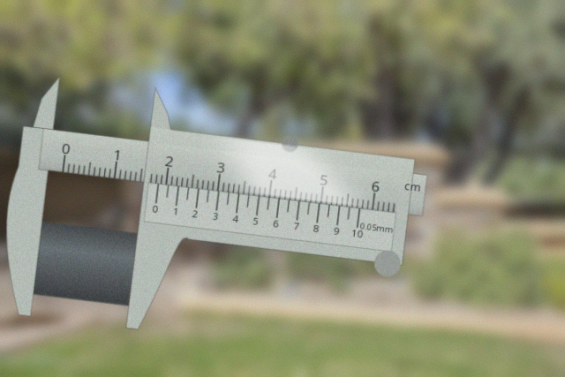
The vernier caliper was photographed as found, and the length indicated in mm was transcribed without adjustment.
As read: 18.5 mm
